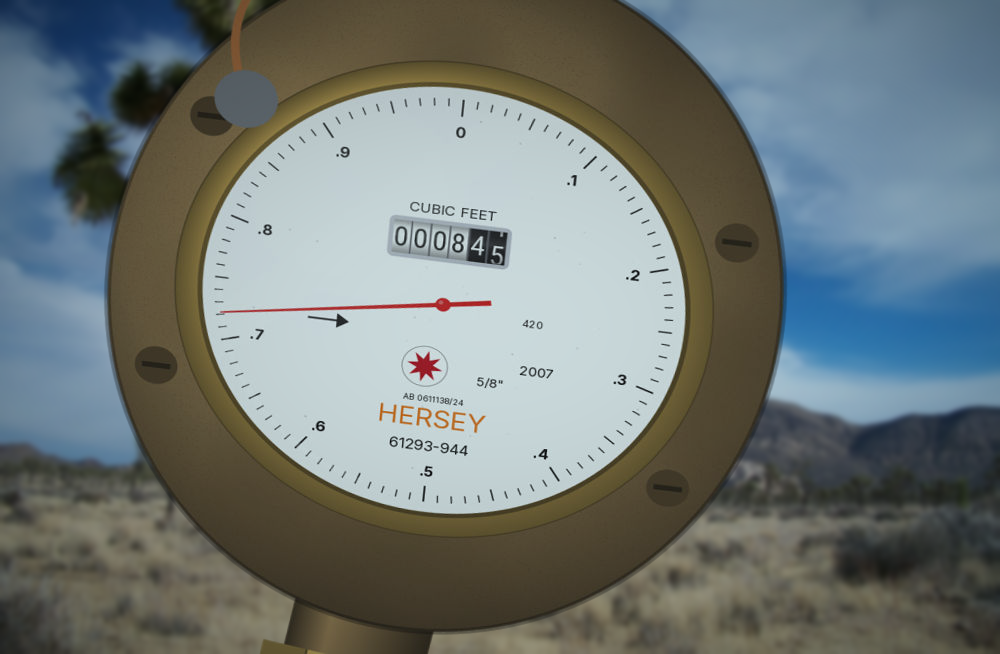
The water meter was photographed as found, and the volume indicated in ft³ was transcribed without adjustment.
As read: 844.72 ft³
